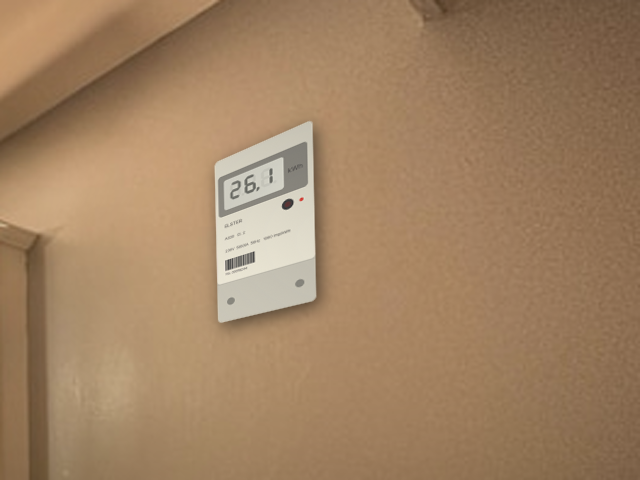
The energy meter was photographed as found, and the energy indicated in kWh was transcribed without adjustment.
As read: 26.1 kWh
